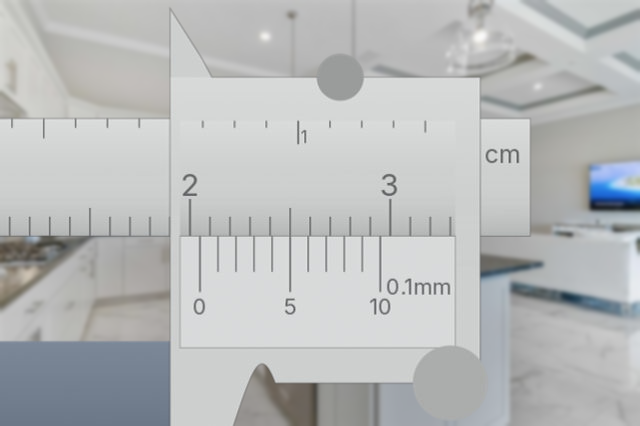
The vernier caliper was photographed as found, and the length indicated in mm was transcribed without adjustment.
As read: 20.5 mm
